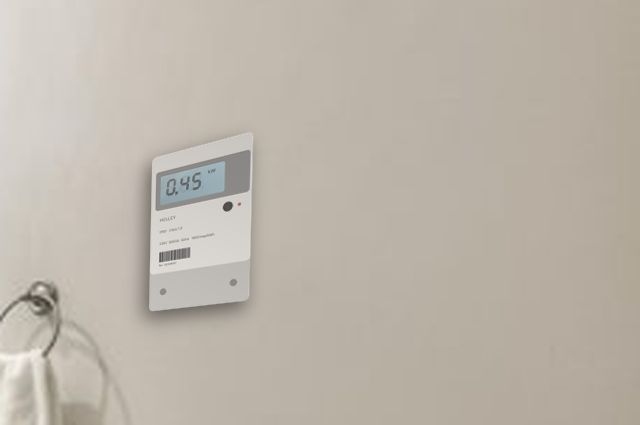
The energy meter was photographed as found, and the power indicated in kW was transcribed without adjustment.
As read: 0.45 kW
